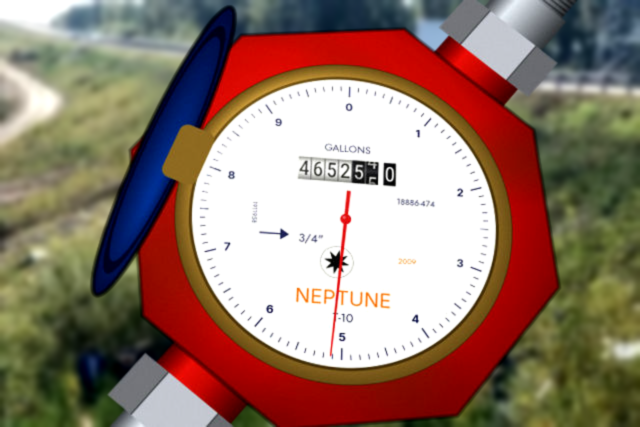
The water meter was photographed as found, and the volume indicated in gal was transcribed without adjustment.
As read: 4652545.1 gal
